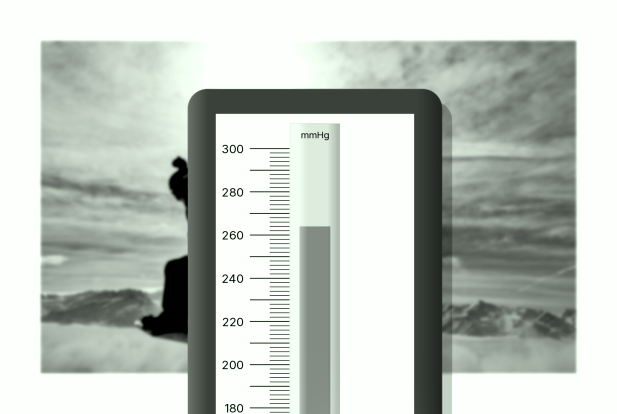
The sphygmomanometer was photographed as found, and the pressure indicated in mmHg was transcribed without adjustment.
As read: 264 mmHg
